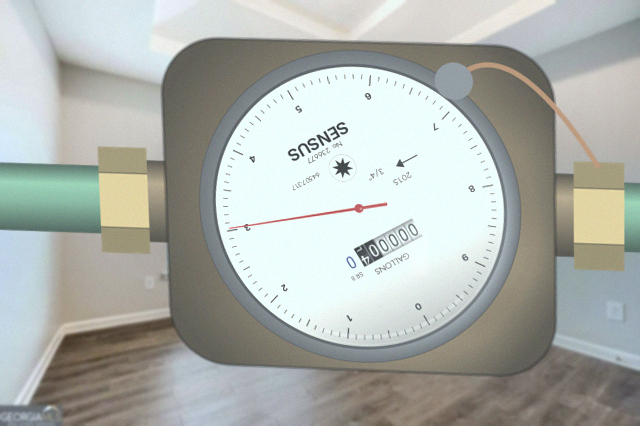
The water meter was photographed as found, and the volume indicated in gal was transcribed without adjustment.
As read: 43.0 gal
